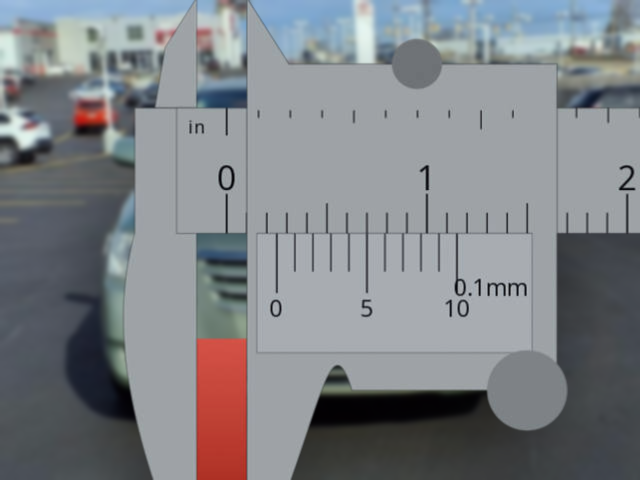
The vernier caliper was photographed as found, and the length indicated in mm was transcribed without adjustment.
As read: 2.5 mm
